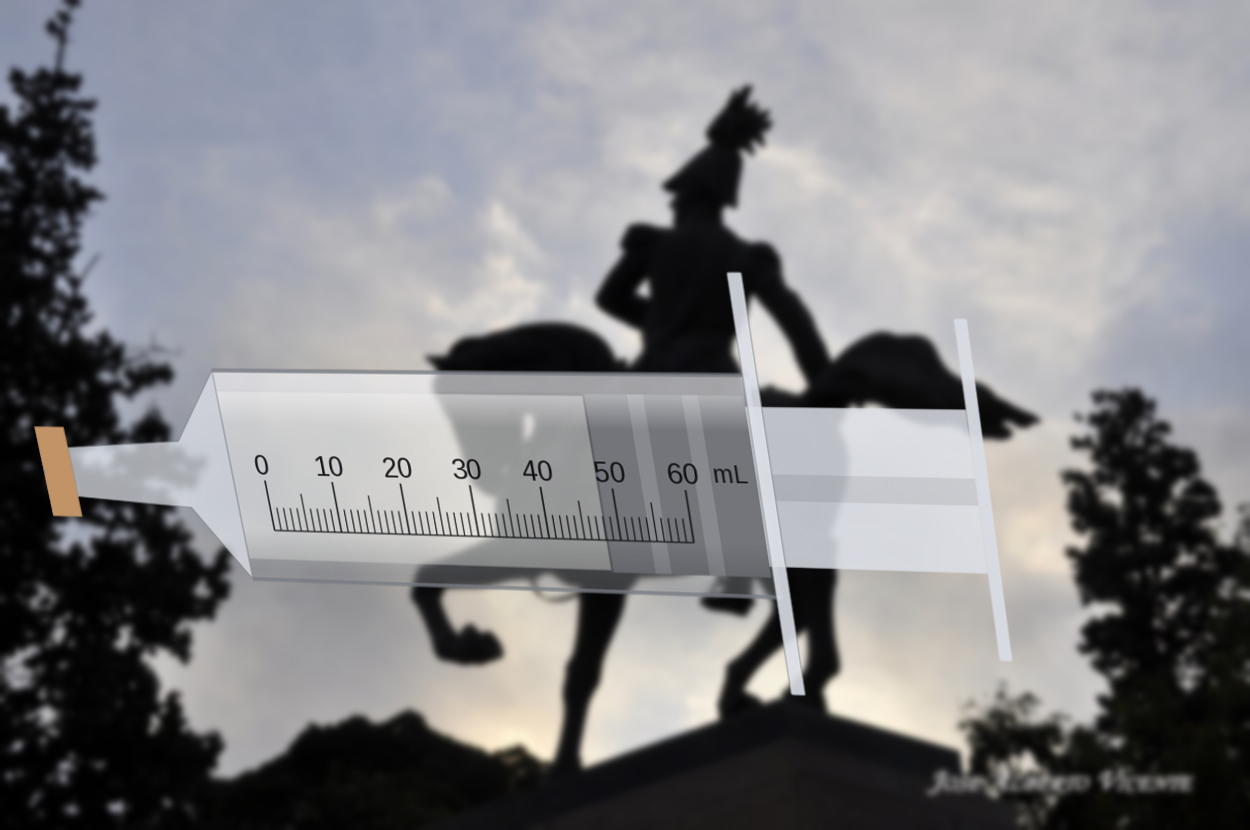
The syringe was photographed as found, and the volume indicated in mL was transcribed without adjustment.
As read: 48 mL
